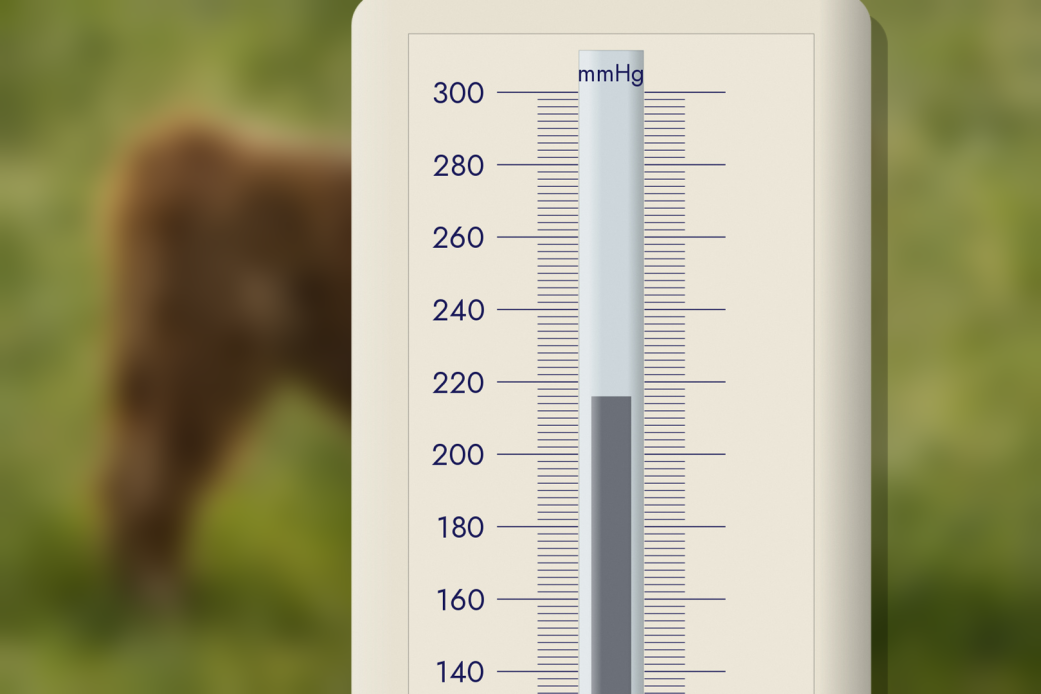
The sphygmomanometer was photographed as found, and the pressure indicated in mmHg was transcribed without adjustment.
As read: 216 mmHg
